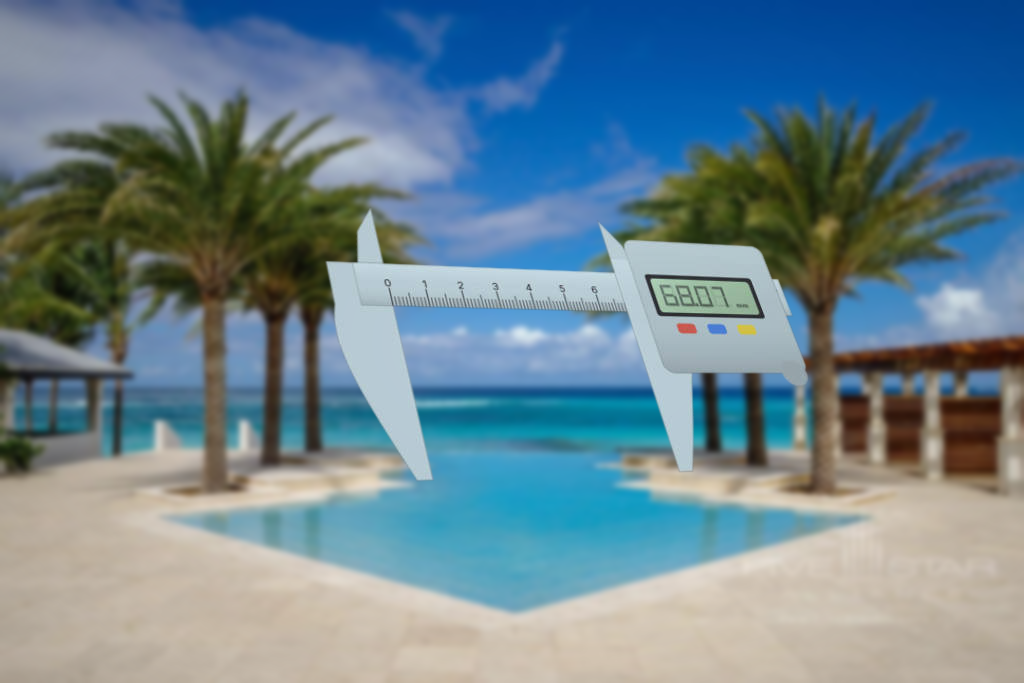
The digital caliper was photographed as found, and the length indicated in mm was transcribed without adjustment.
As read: 68.07 mm
